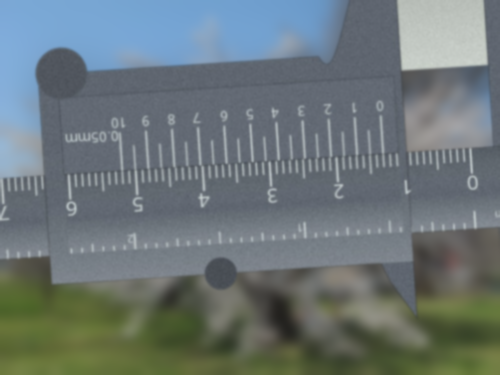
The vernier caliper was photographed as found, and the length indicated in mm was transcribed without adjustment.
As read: 13.0 mm
